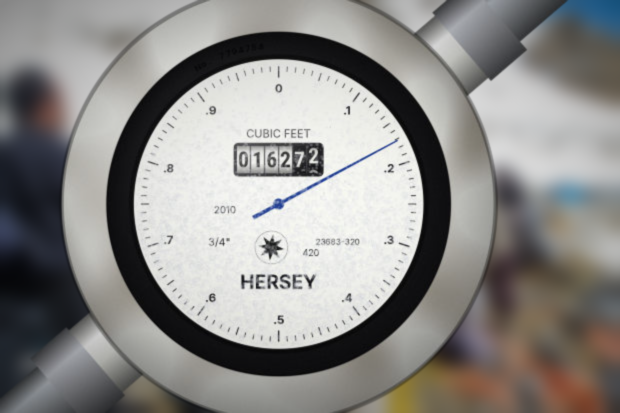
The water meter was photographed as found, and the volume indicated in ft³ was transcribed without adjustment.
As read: 16272.17 ft³
